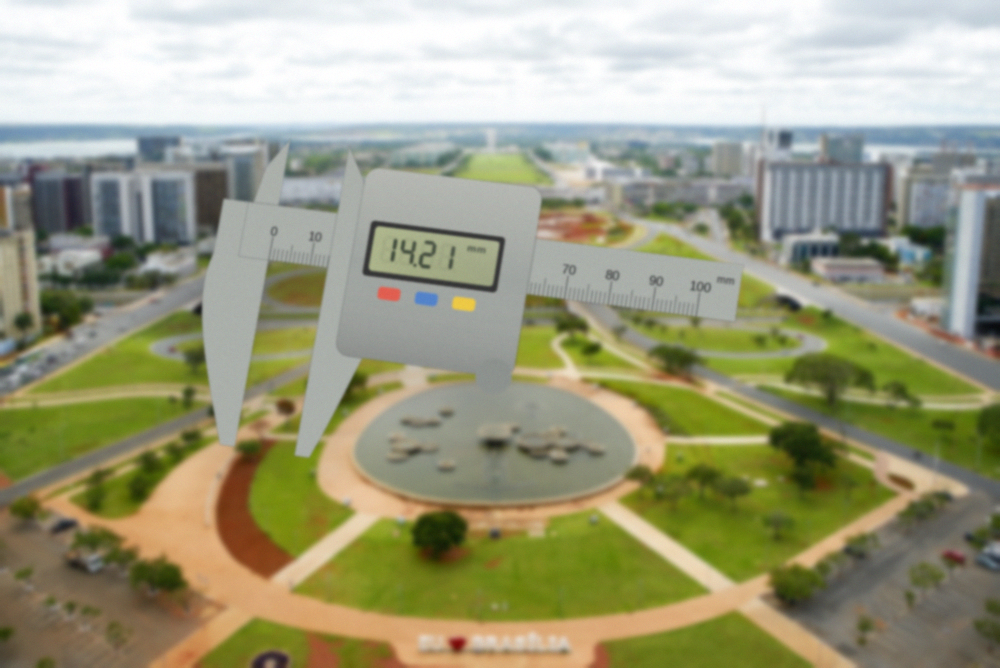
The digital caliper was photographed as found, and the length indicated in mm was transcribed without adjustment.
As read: 14.21 mm
